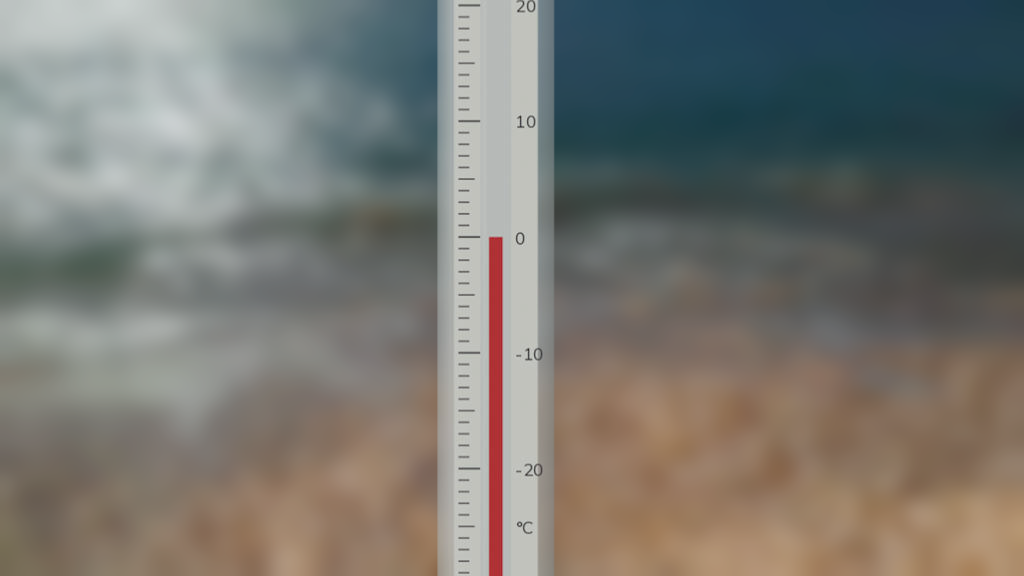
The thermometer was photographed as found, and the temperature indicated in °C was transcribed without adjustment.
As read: 0 °C
